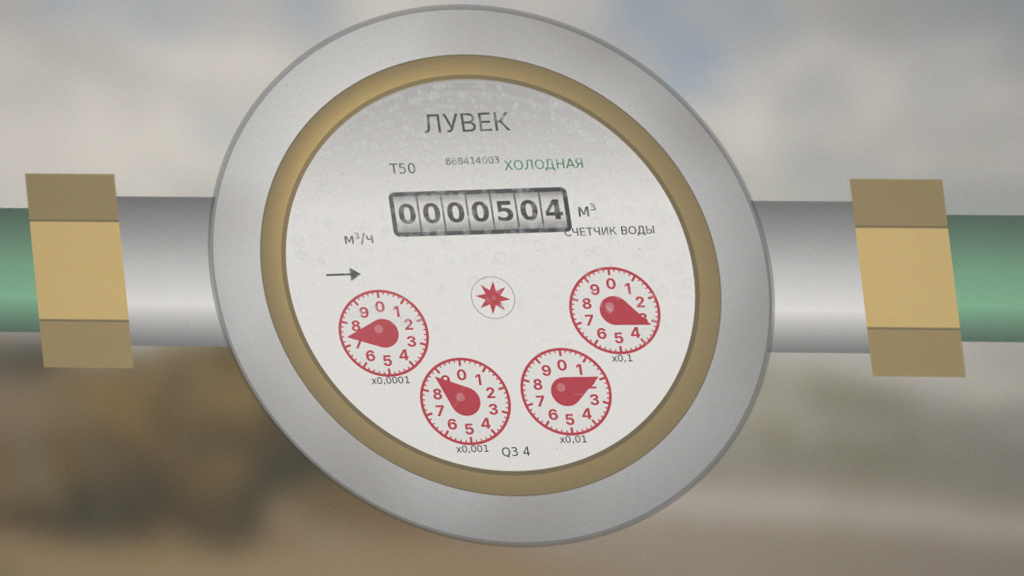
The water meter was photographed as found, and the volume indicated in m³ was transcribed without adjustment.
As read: 504.3187 m³
